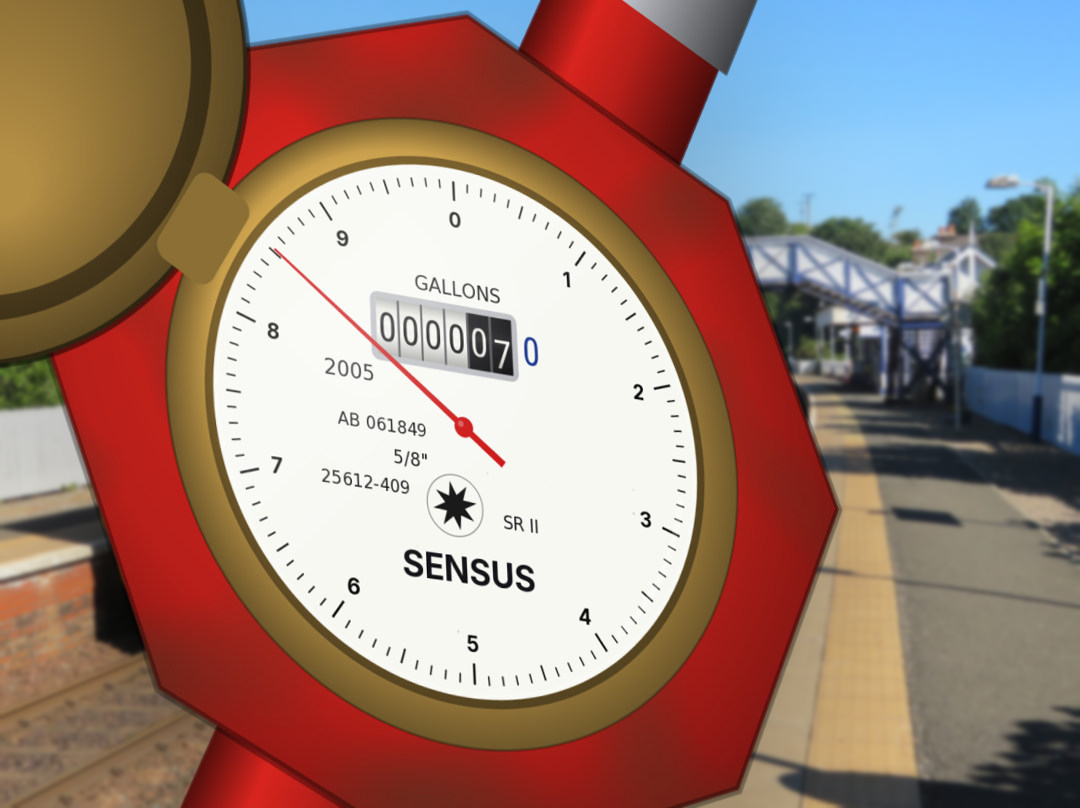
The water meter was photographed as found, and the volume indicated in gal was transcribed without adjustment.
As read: 68.5 gal
